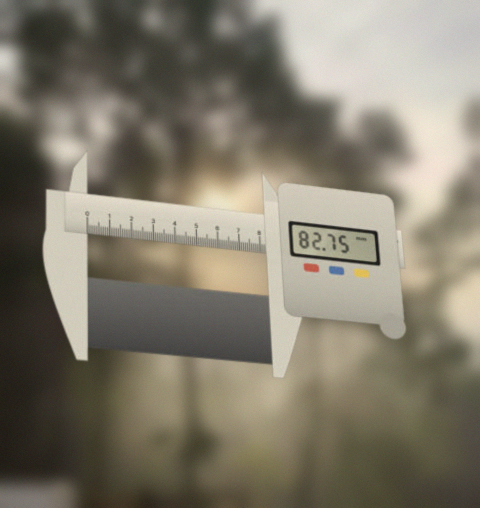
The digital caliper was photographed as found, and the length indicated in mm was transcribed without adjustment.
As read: 82.75 mm
